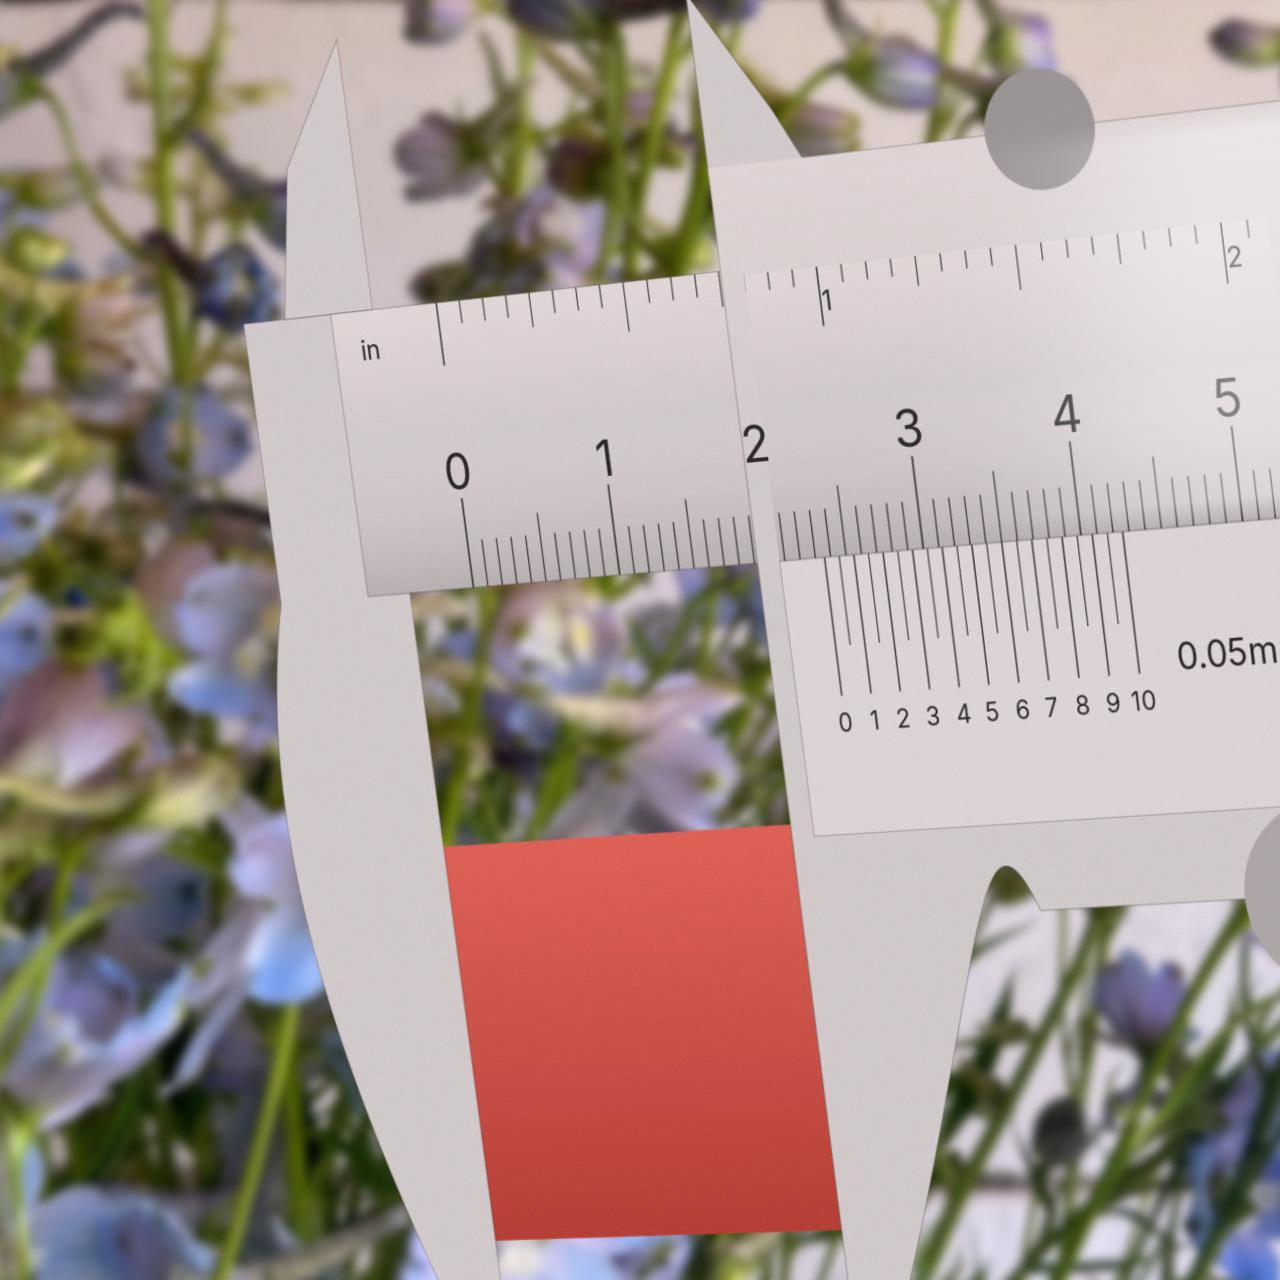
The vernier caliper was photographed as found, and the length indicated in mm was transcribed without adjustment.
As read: 23.6 mm
